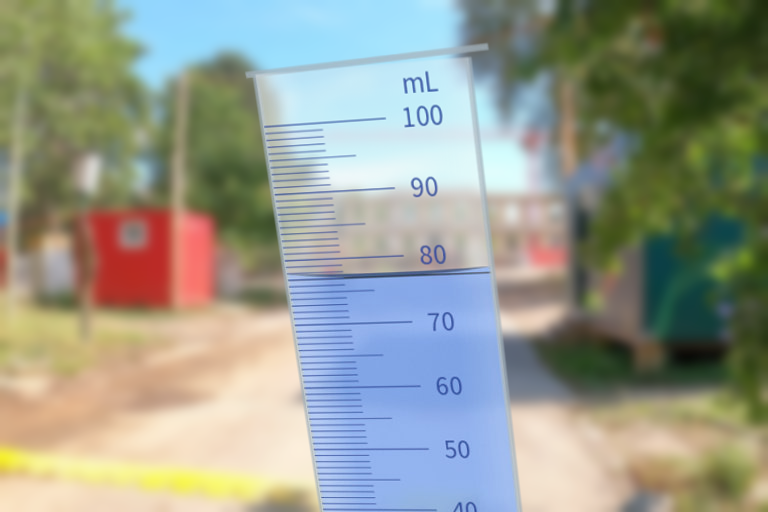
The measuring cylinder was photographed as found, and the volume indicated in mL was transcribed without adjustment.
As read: 77 mL
